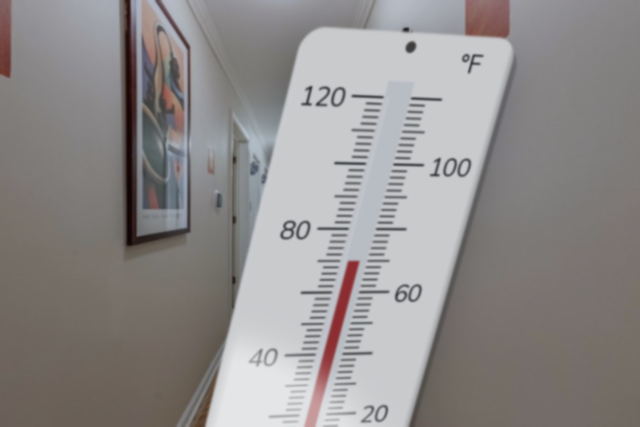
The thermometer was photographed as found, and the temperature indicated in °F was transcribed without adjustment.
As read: 70 °F
